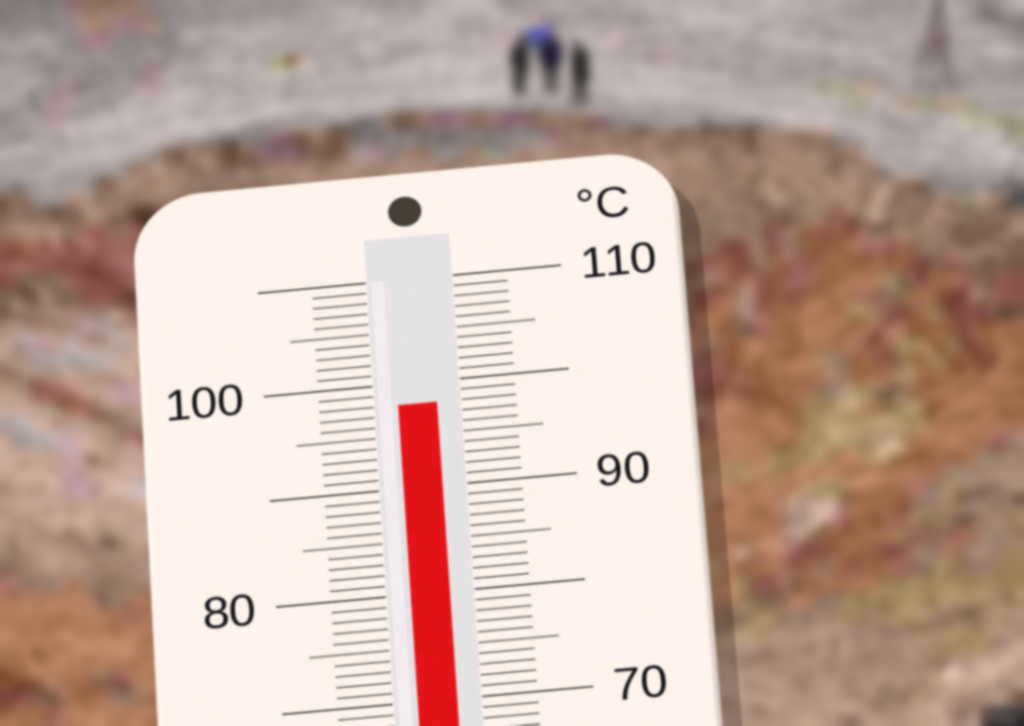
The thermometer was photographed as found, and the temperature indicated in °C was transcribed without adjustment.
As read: 98 °C
